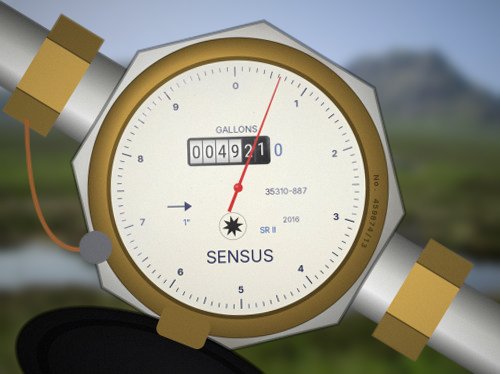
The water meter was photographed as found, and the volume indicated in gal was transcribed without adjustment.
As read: 49210.6 gal
